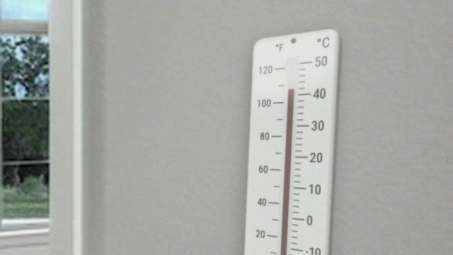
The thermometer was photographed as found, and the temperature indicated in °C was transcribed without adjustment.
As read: 42 °C
